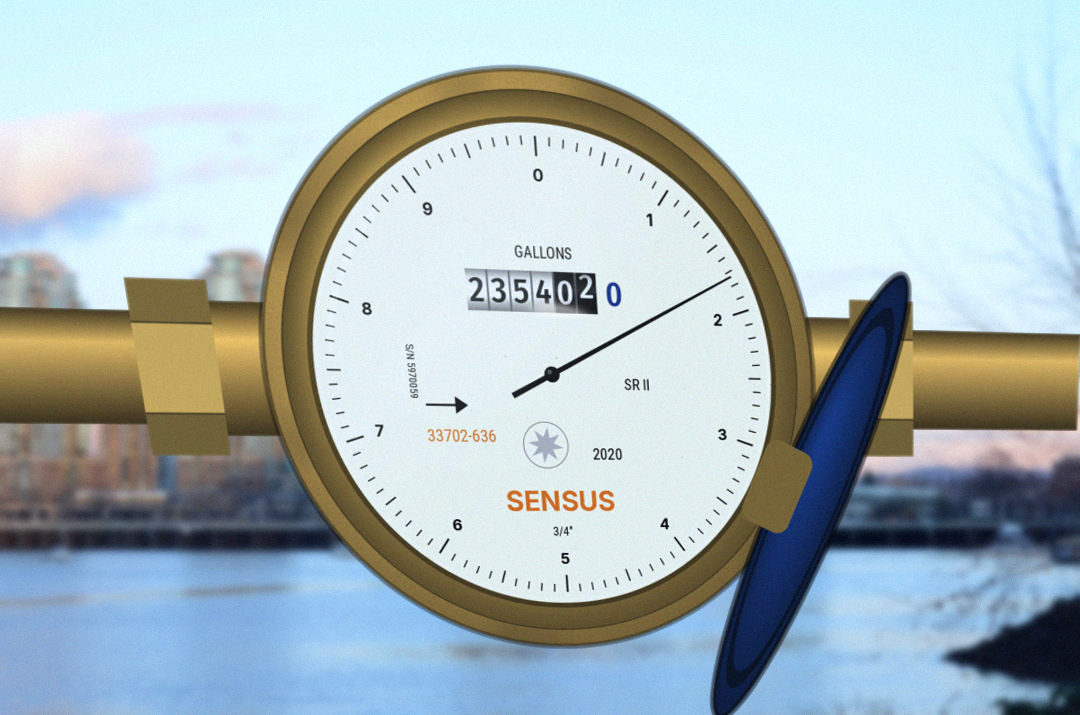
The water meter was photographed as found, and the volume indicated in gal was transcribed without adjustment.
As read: 2354021.7 gal
